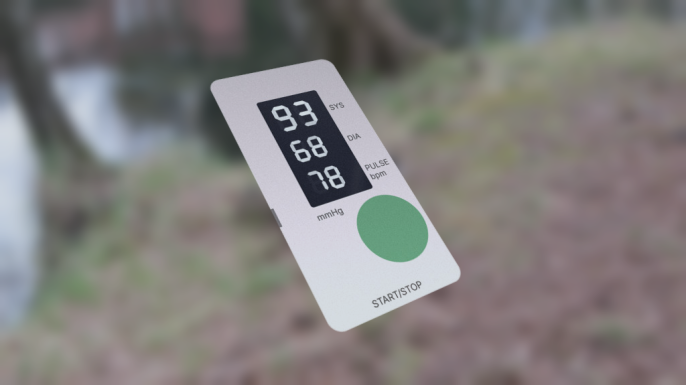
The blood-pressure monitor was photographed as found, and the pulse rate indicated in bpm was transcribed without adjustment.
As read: 78 bpm
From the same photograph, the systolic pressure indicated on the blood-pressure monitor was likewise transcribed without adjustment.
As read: 93 mmHg
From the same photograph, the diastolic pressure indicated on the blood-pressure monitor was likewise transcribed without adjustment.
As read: 68 mmHg
